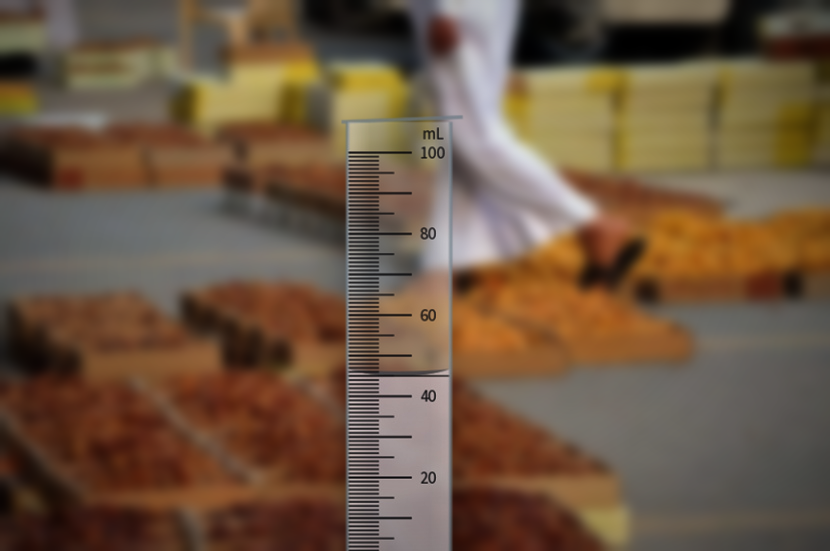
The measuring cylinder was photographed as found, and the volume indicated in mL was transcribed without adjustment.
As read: 45 mL
